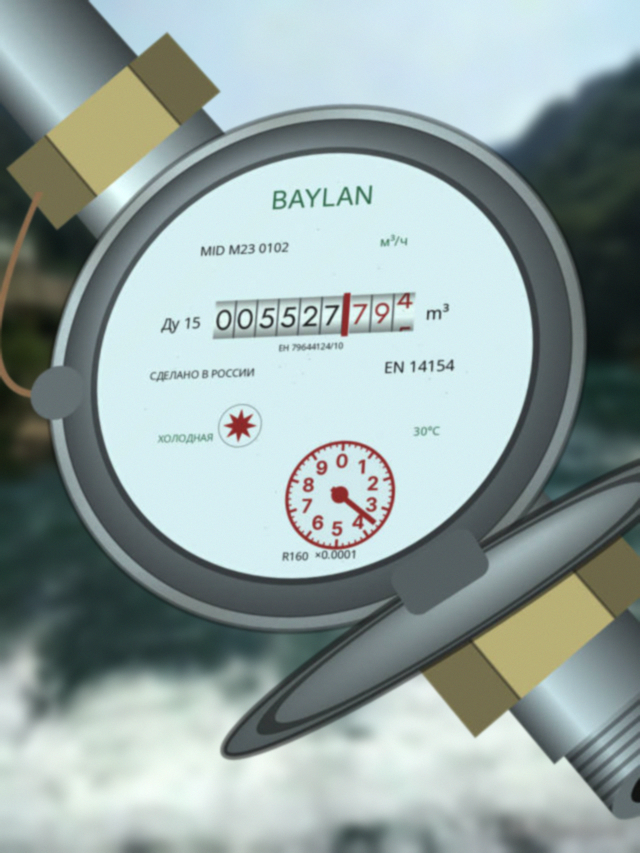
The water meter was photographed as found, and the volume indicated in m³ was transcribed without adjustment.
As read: 5527.7943 m³
